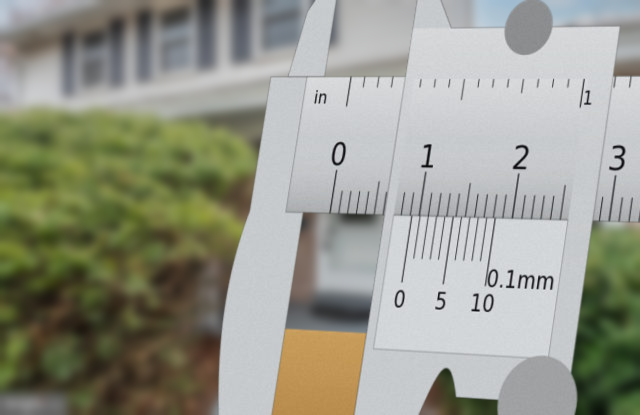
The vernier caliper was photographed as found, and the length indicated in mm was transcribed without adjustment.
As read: 9.2 mm
